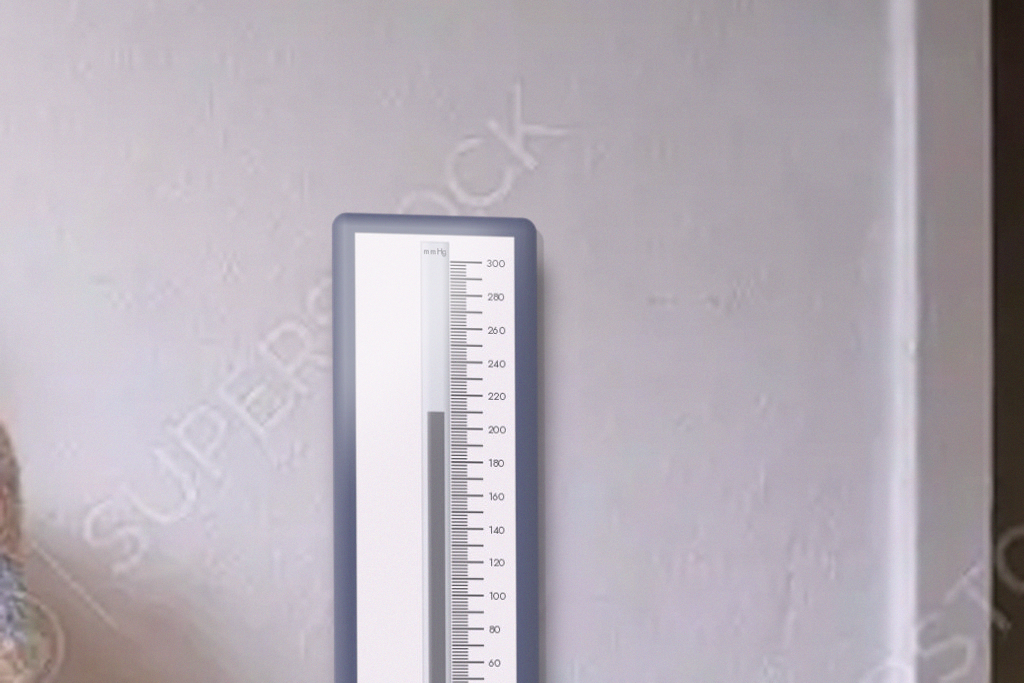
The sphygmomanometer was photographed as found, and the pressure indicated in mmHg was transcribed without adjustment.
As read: 210 mmHg
